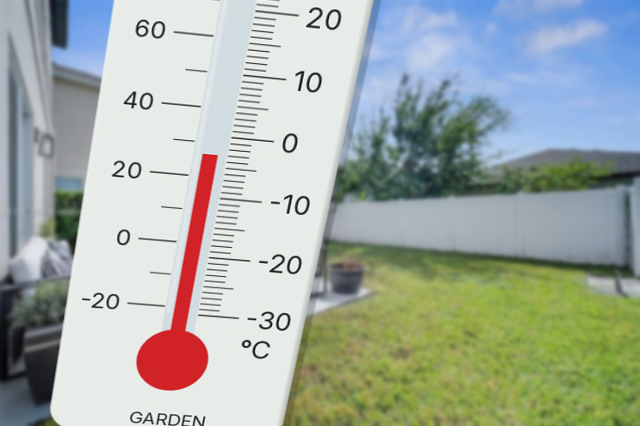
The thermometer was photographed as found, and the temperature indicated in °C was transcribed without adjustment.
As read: -3 °C
